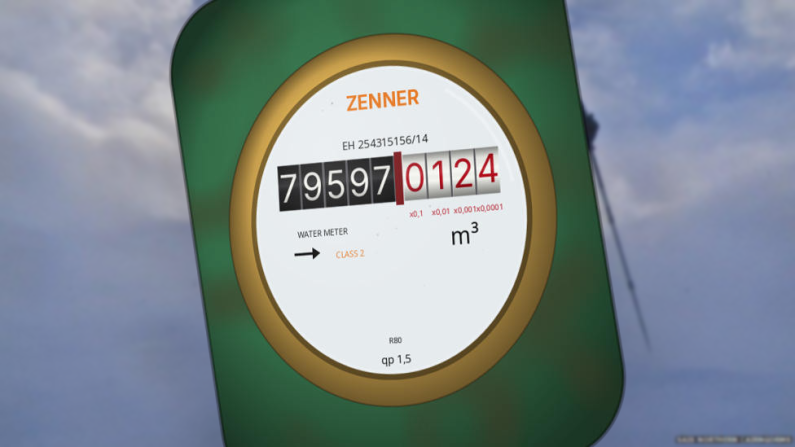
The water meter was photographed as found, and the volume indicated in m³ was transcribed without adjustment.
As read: 79597.0124 m³
